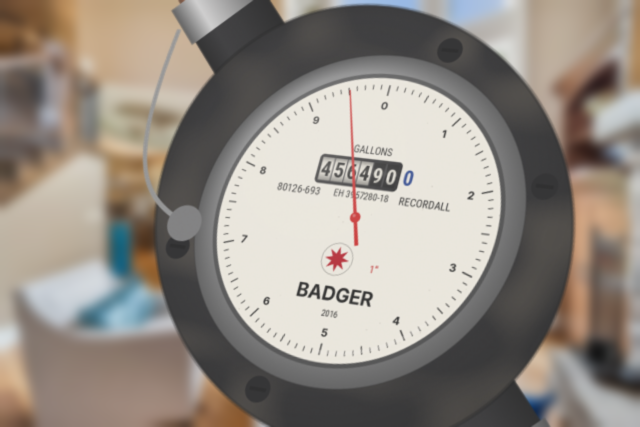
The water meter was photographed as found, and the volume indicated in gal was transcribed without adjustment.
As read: 4564899.5 gal
